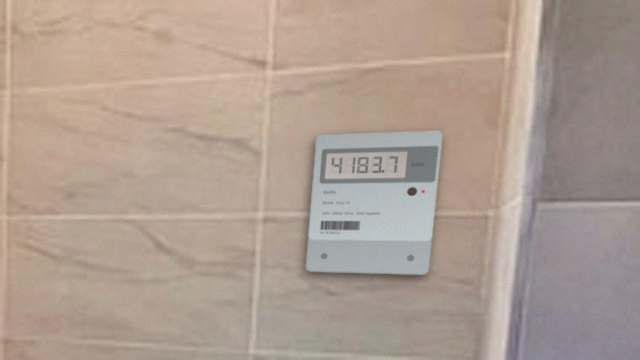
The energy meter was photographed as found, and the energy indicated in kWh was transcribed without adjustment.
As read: 4183.7 kWh
